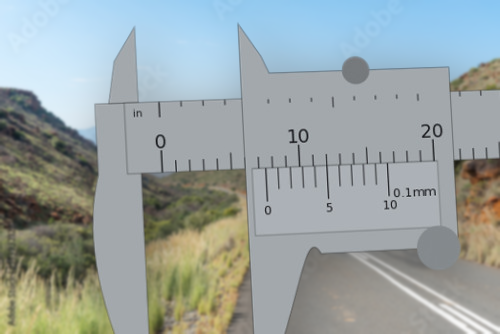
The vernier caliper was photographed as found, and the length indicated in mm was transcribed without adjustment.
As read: 7.5 mm
